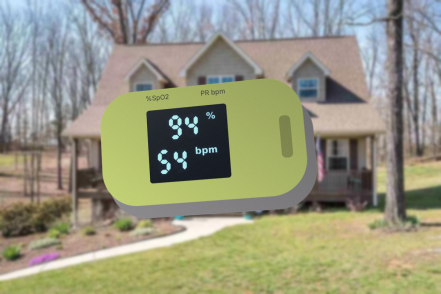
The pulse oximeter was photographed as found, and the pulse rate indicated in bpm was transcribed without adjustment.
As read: 54 bpm
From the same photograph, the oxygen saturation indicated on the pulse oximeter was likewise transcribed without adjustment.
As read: 94 %
